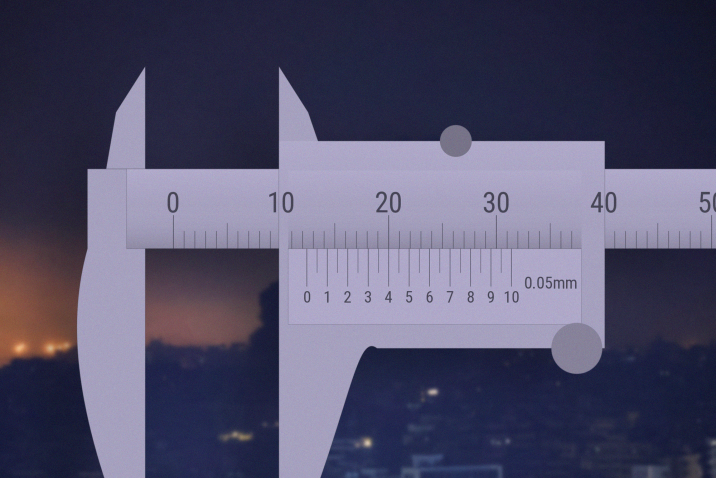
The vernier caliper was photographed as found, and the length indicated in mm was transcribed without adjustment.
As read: 12.4 mm
